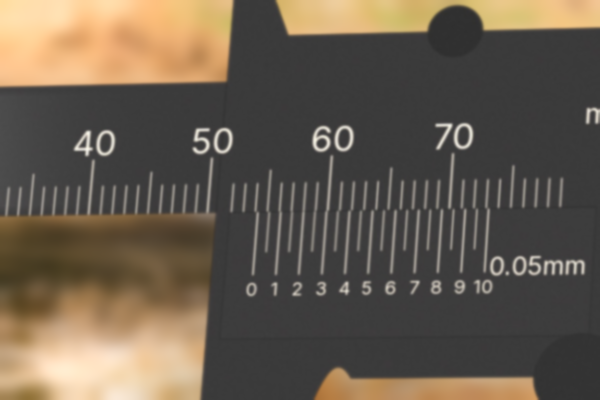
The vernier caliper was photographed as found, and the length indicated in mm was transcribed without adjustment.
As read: 54.2 mm
